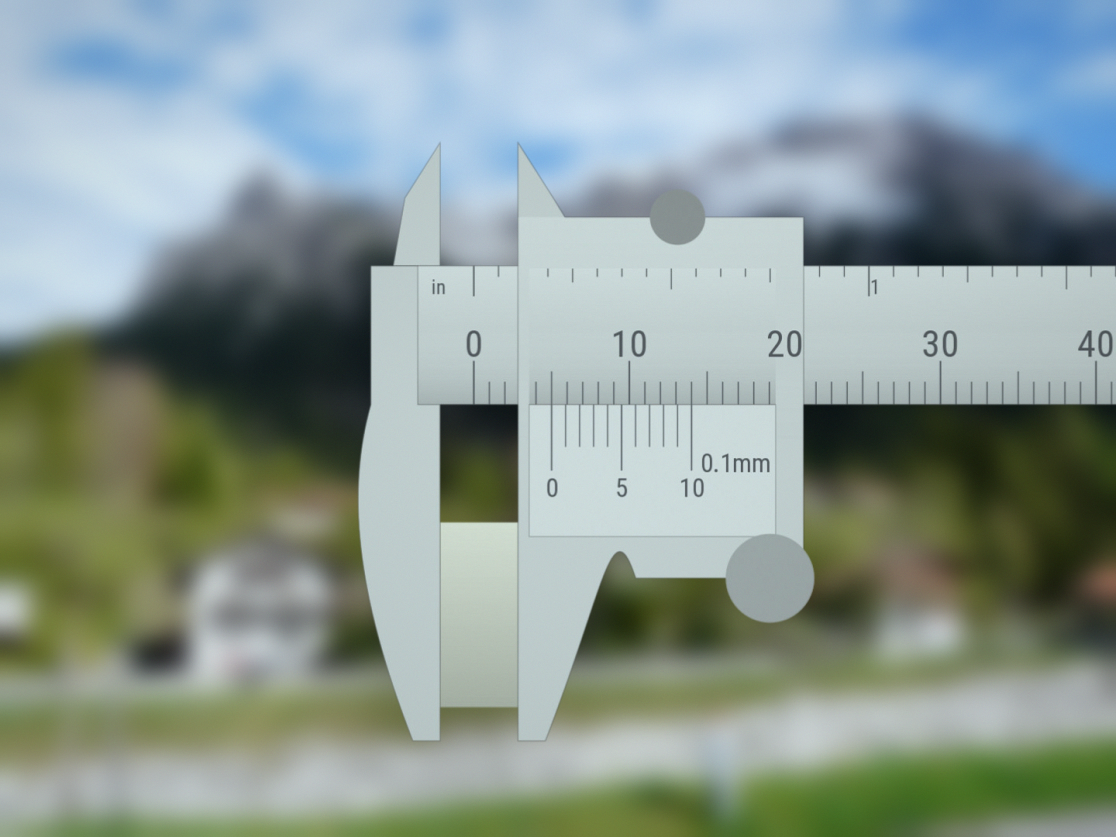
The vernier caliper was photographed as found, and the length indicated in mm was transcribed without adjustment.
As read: 5.0 mm
